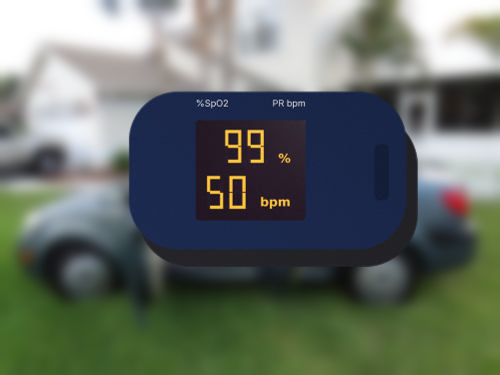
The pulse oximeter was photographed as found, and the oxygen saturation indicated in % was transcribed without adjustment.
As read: 99 %
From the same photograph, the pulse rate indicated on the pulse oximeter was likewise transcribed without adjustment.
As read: 50 bpm
